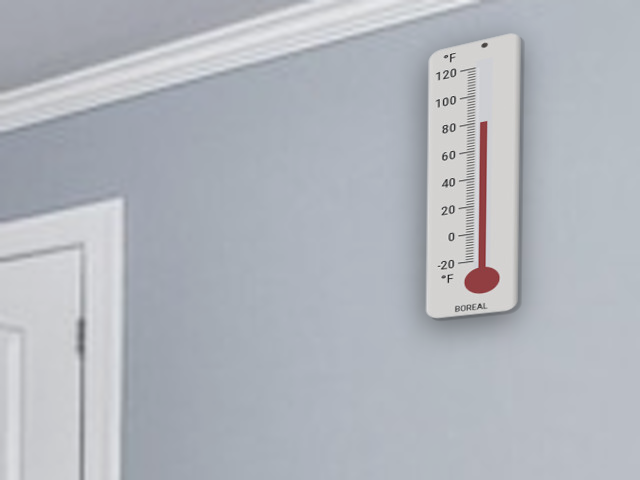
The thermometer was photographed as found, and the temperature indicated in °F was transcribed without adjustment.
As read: 80 °F
